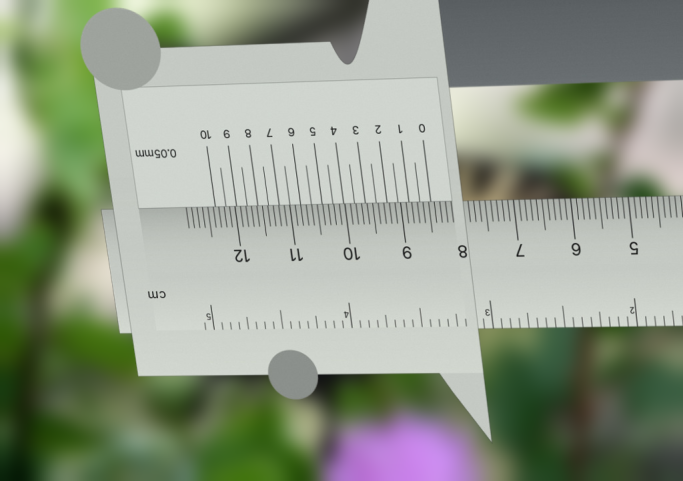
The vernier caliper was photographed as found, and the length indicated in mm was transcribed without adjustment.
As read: 84.6 mm
